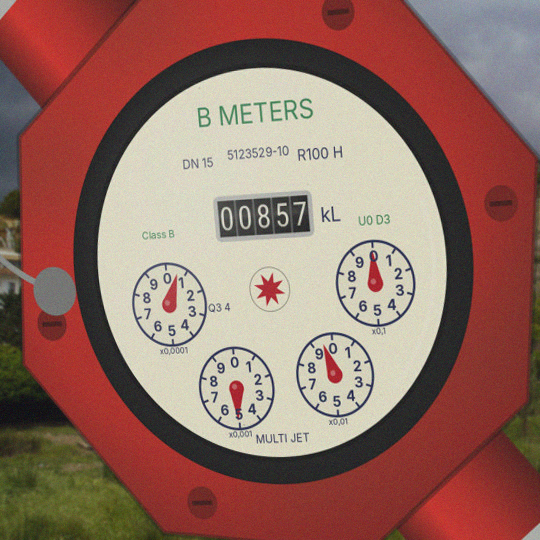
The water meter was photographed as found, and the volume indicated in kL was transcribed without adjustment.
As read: 856.9950 kL
